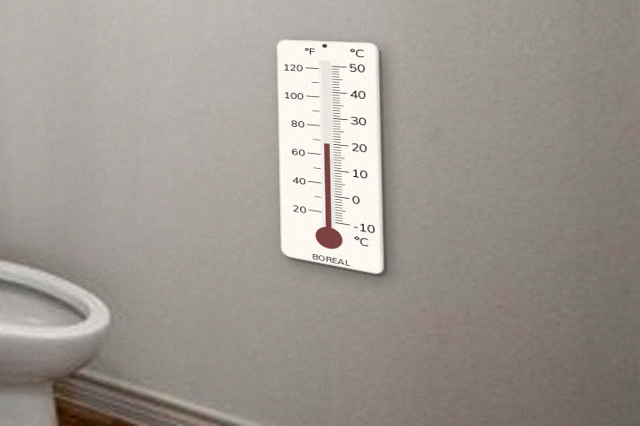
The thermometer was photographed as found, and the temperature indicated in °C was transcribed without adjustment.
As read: 20 °C
